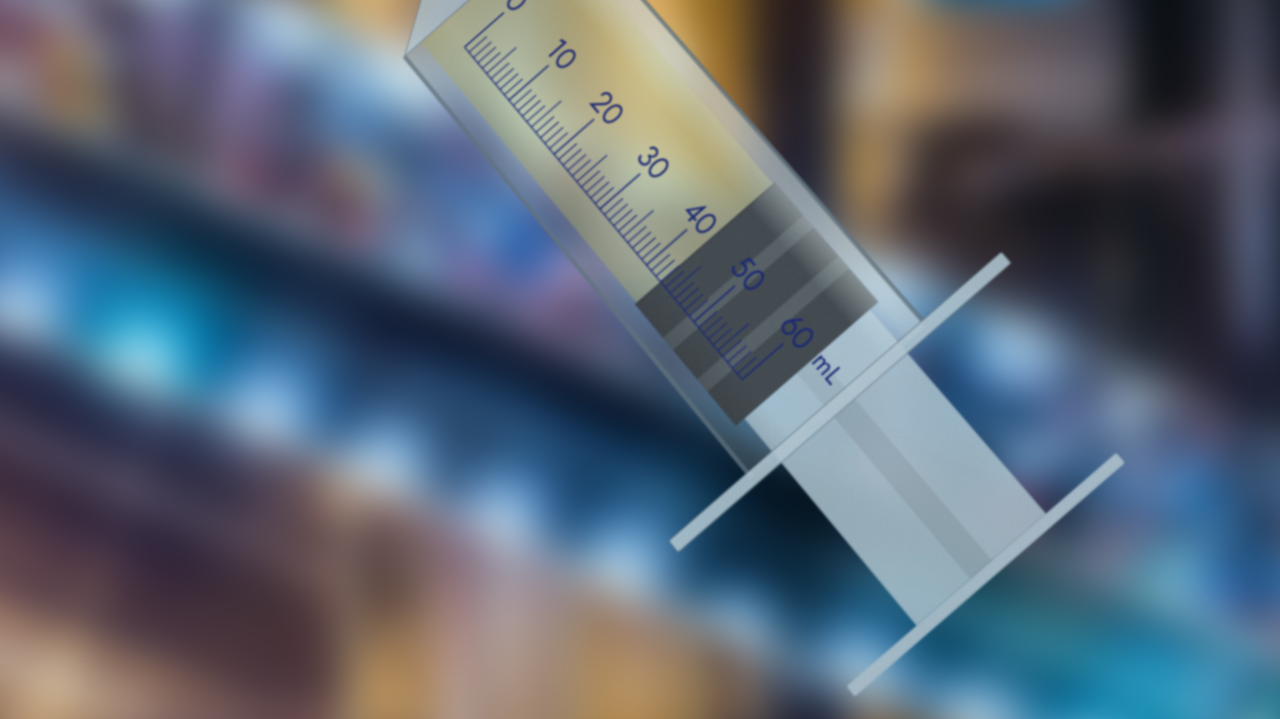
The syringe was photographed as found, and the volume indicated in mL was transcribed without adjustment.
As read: 43 mL
